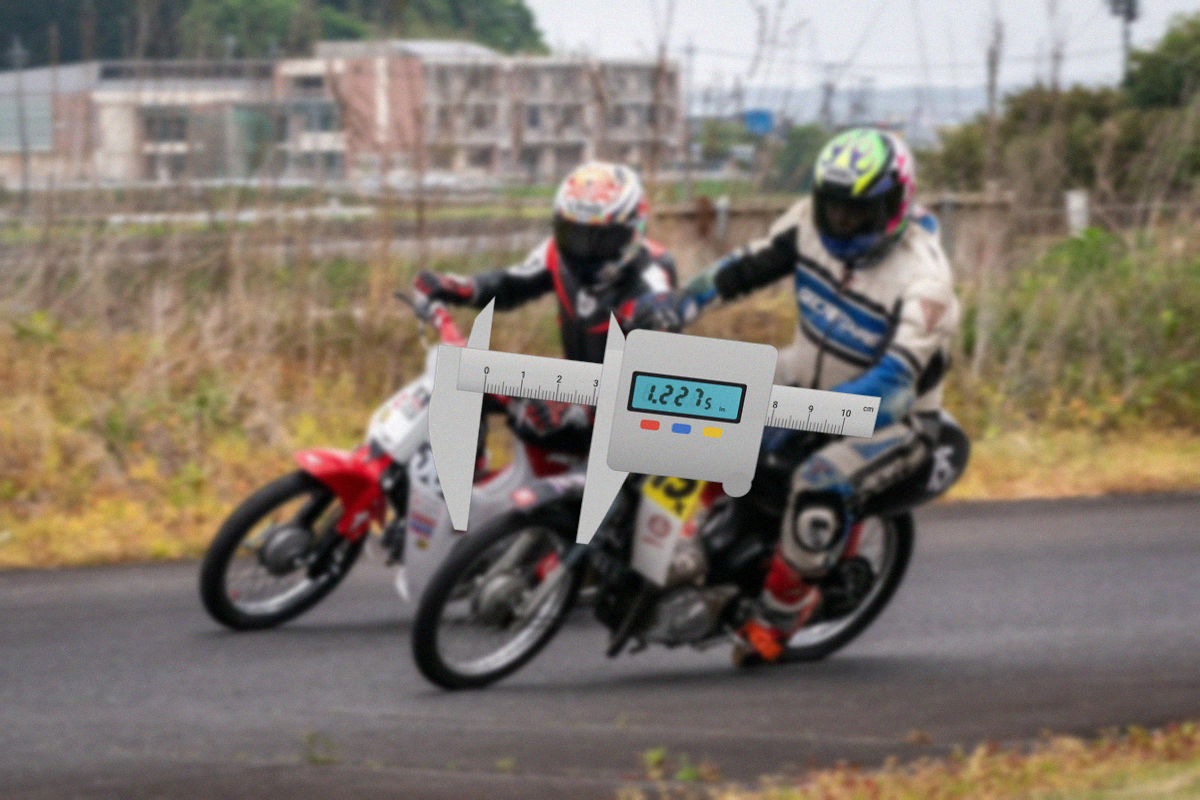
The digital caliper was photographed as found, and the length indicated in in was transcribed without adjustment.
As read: 1.2275 in
